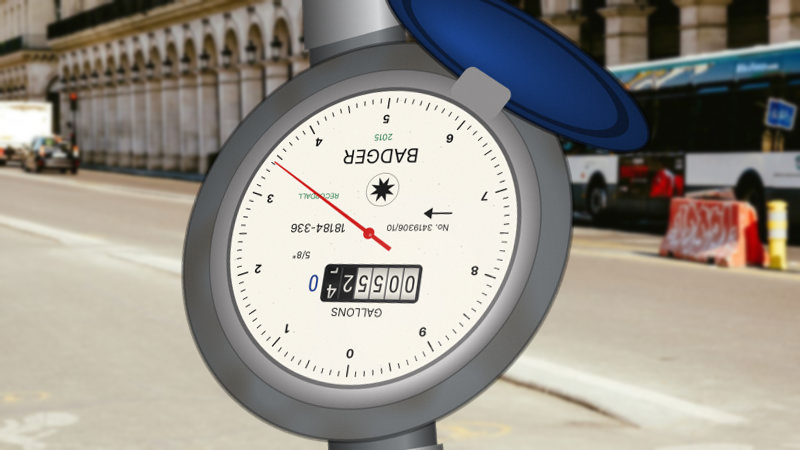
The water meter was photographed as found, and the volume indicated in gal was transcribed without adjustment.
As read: 55243.4 gal
